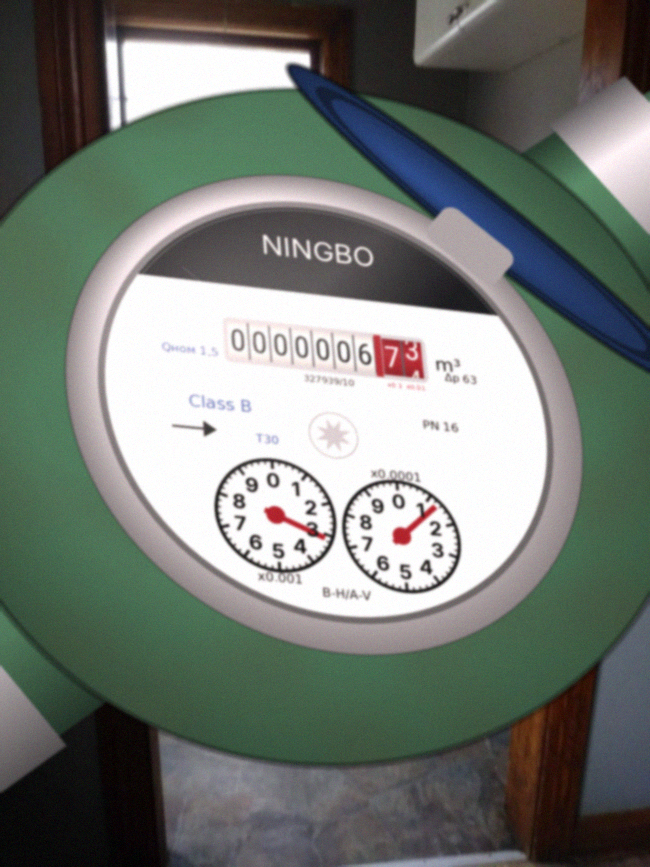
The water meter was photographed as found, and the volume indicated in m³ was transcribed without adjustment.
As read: 6.7331 m³
